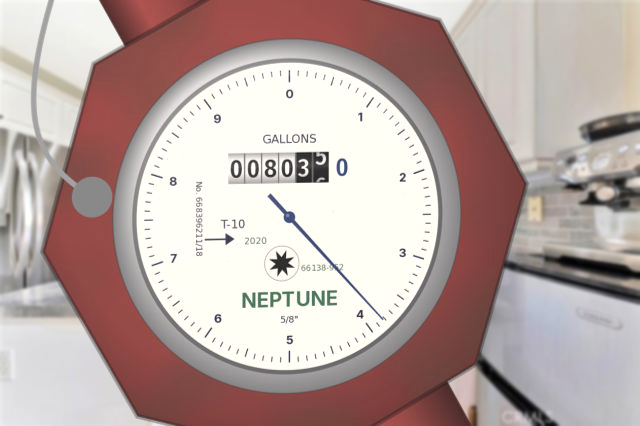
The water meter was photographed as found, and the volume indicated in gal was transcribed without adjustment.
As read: 80353.8 gal
